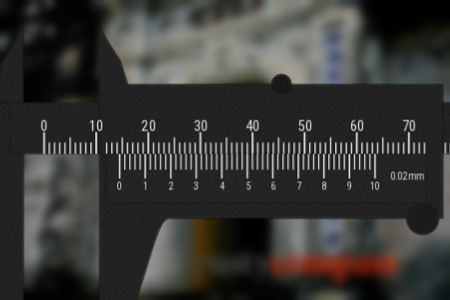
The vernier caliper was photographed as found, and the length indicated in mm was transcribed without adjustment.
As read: 14.5 mm
